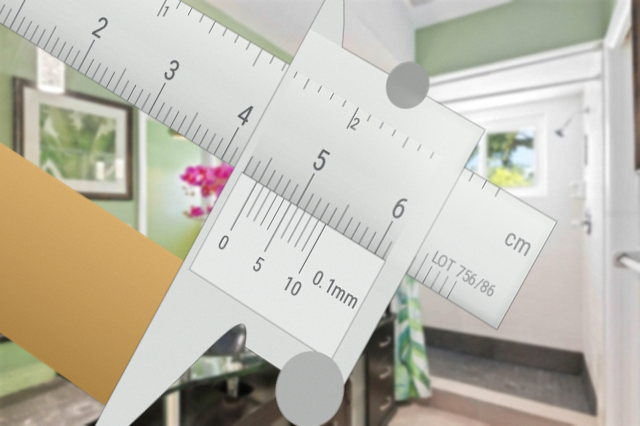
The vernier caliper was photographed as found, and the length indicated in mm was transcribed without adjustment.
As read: 44.8 mm
